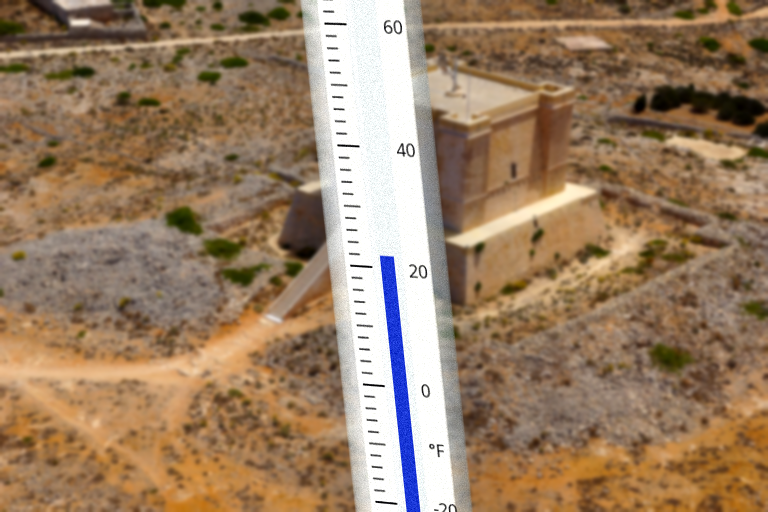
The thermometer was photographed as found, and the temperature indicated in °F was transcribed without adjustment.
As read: 22 °F
